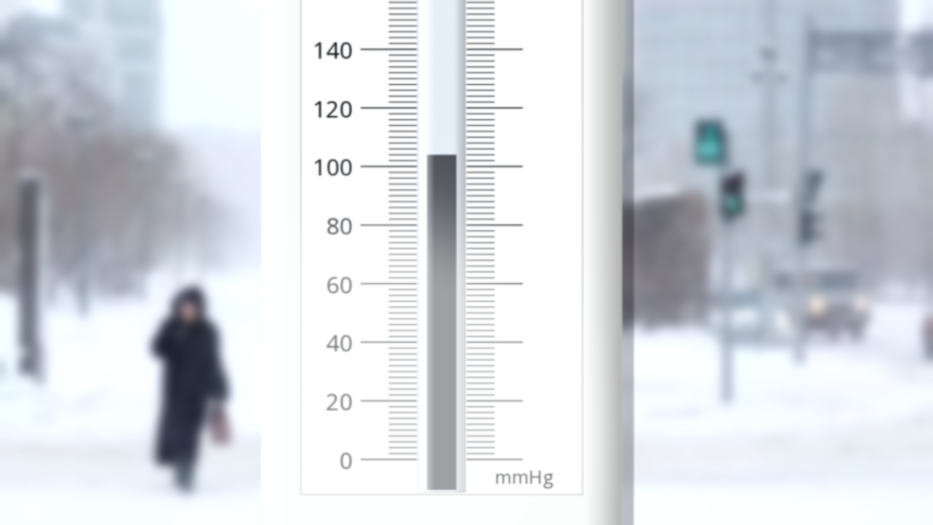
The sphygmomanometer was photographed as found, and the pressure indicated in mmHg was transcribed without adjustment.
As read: 104 mmHg
